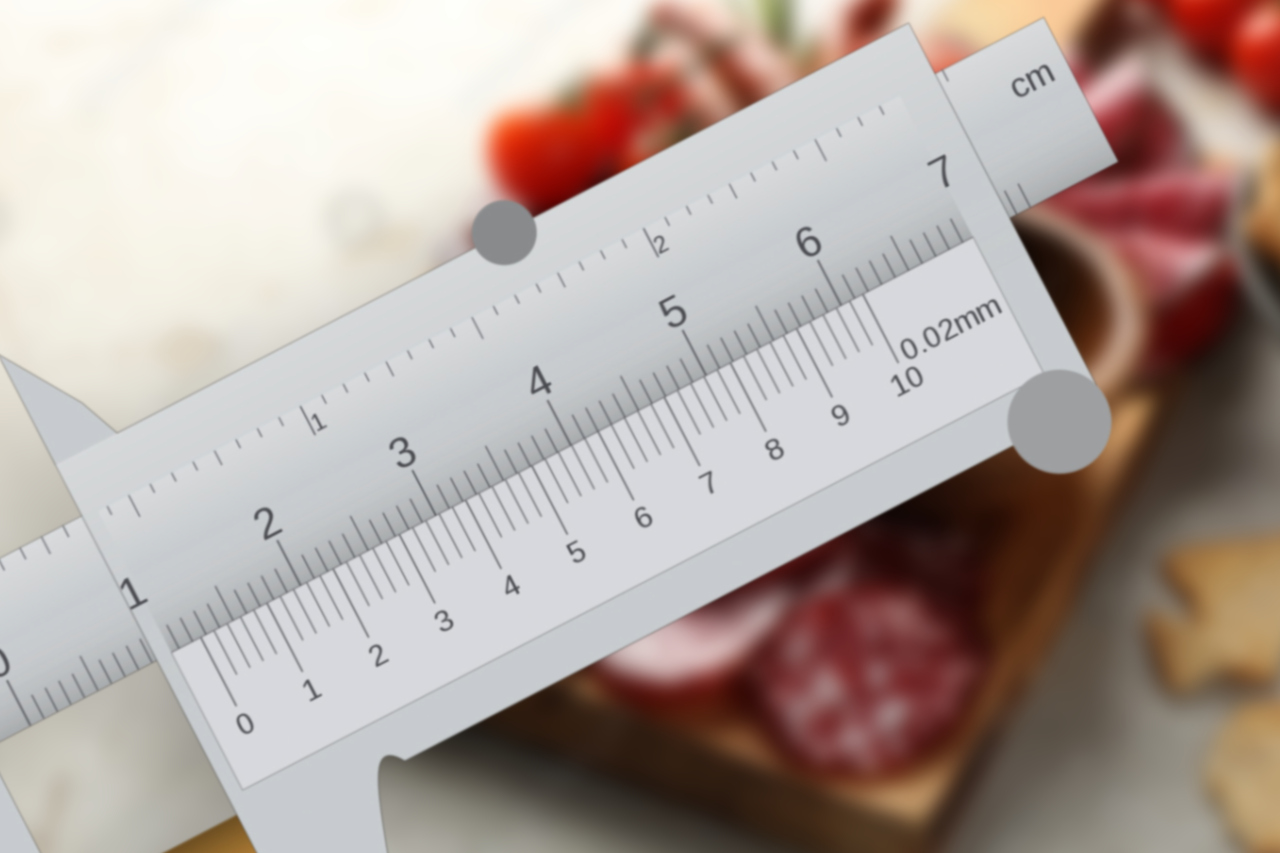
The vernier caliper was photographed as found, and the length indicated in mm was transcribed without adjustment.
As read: 12.6 mm
